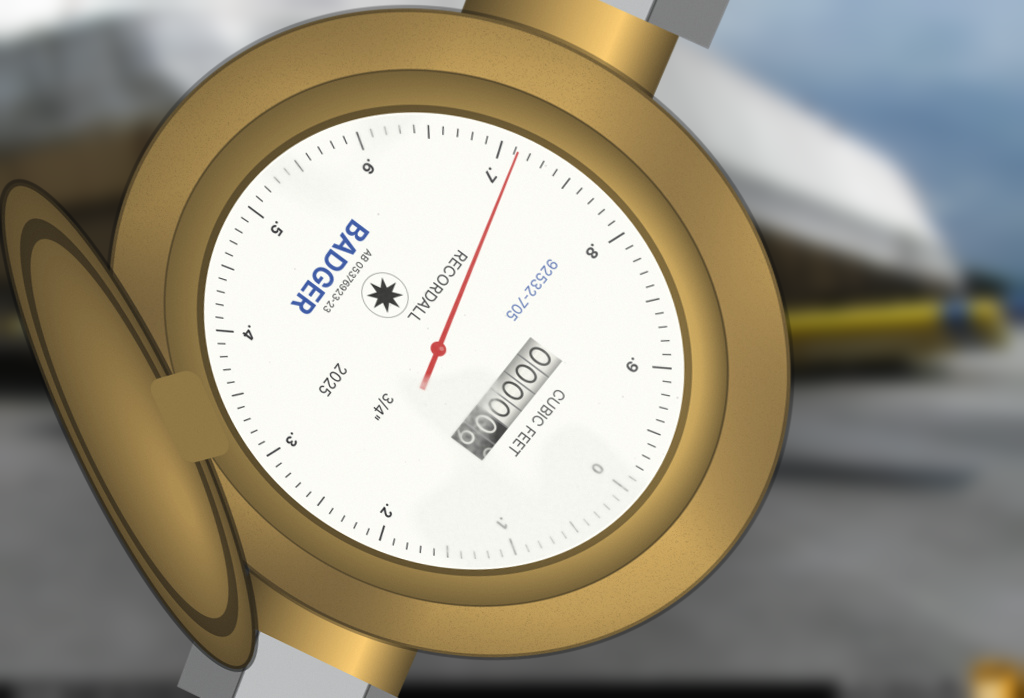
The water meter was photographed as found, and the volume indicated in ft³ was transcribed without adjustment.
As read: 8.71 ft³
